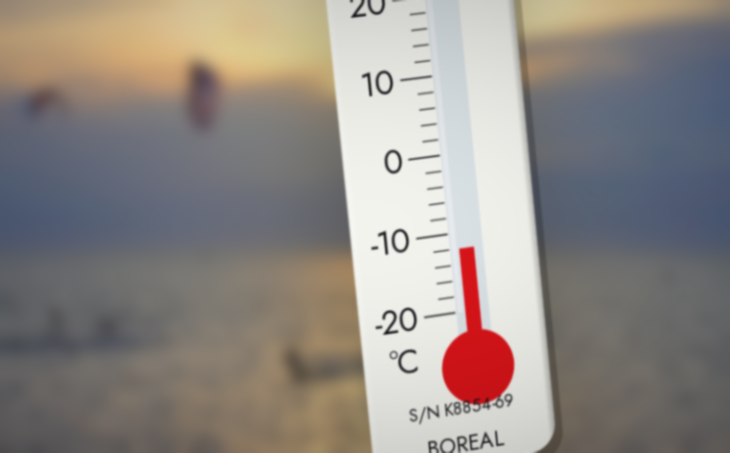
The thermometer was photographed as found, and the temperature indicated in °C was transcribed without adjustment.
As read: -12 °C
